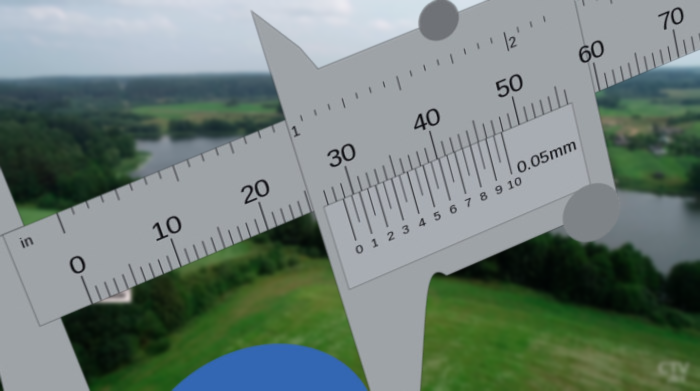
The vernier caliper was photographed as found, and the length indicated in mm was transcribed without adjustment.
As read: 28.8 mm
